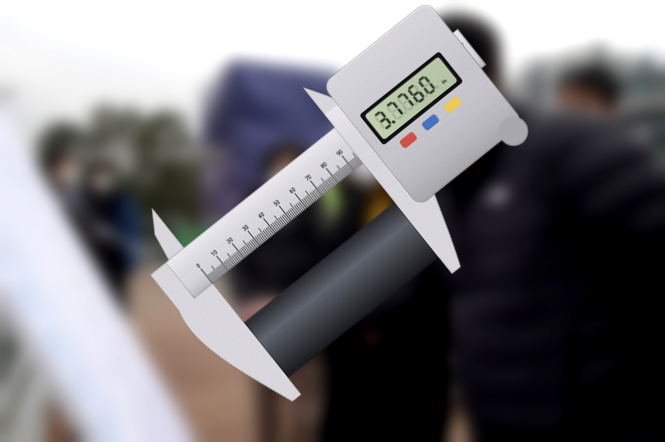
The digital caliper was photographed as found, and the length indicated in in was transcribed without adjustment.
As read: 3.7760 in
